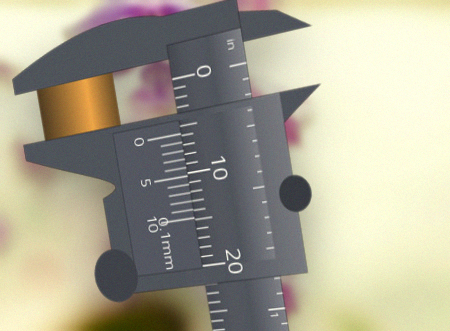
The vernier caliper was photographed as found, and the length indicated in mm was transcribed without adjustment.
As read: 5.8 mm
